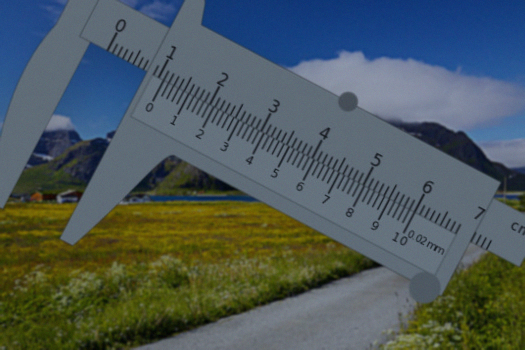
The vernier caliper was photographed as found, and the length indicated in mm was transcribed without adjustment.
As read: 11.0 mm
